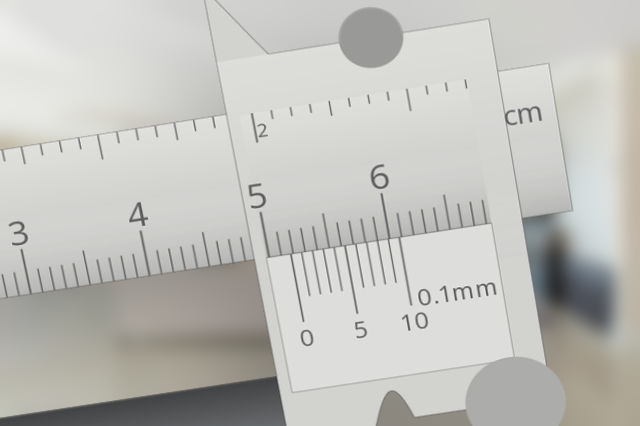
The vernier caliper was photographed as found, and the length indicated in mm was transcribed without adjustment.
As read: 51.8 mm
